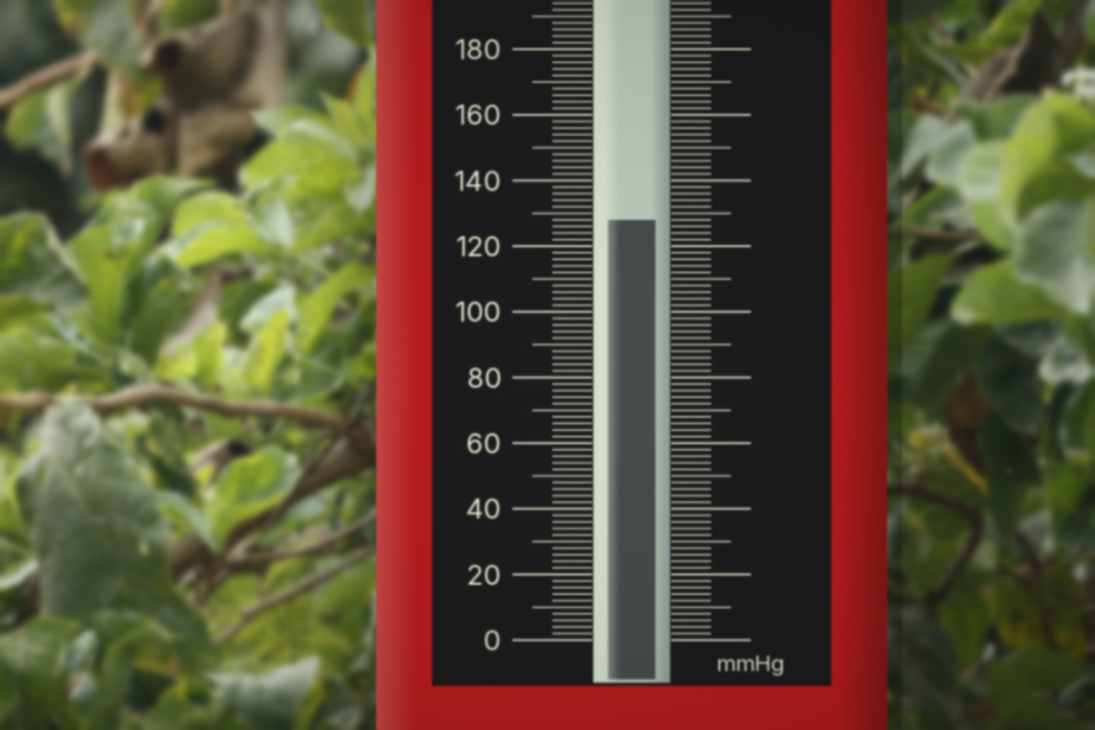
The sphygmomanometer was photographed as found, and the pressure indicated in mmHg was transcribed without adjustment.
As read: 128 mmHg
